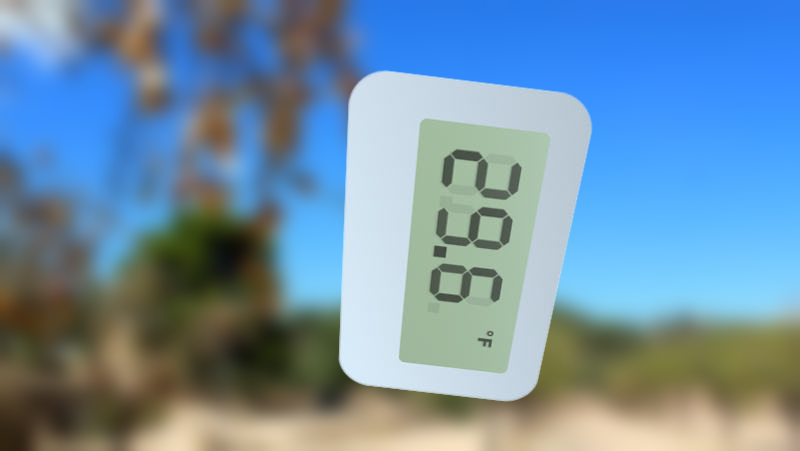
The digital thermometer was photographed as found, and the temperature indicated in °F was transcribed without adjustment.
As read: 29.6 °F
